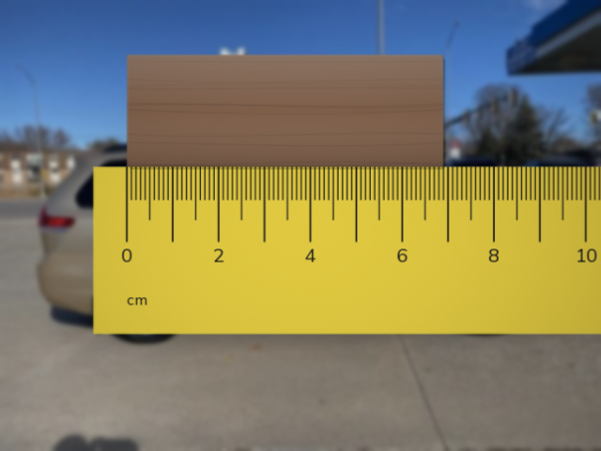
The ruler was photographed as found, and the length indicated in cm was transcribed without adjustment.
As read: 6.9 cm
